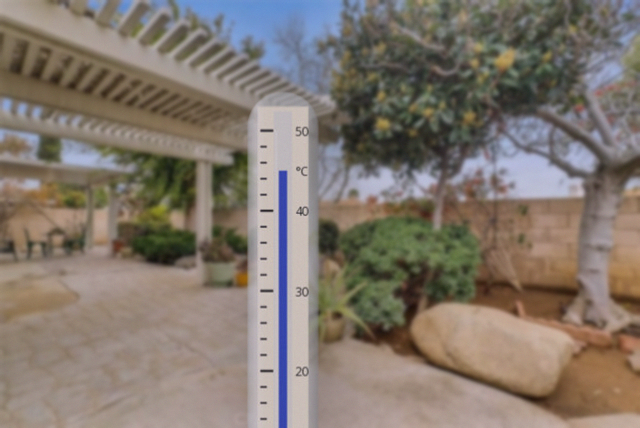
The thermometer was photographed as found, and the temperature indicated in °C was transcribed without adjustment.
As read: 45 °C
